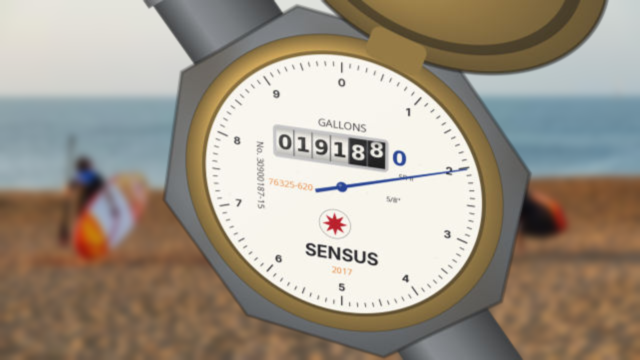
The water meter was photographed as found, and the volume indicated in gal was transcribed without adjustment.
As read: 191882.0 gal
